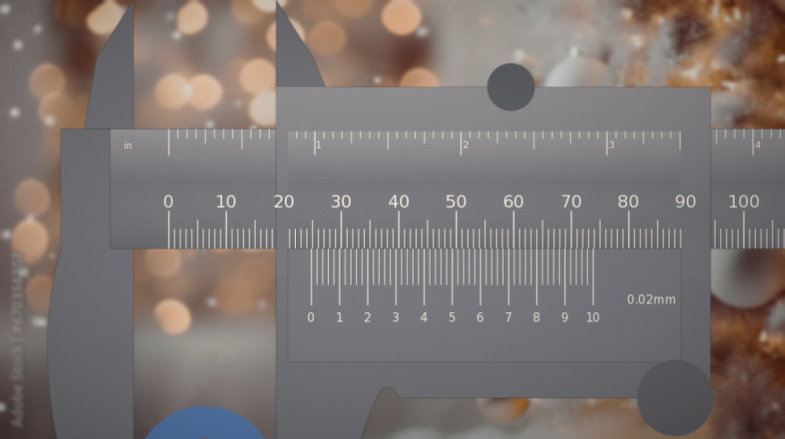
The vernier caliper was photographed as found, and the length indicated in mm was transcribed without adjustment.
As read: 24.8 mm
